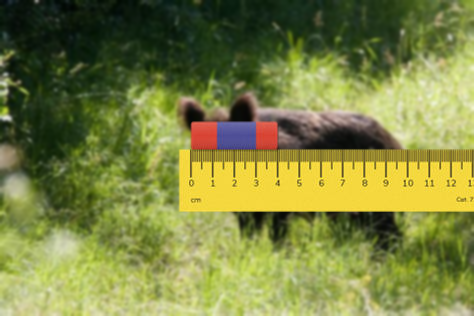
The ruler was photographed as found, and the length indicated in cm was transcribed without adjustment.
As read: 4 cm
